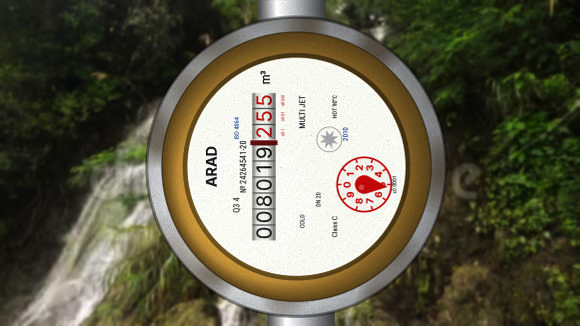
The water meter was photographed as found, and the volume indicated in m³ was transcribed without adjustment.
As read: 8019.2555 m³
